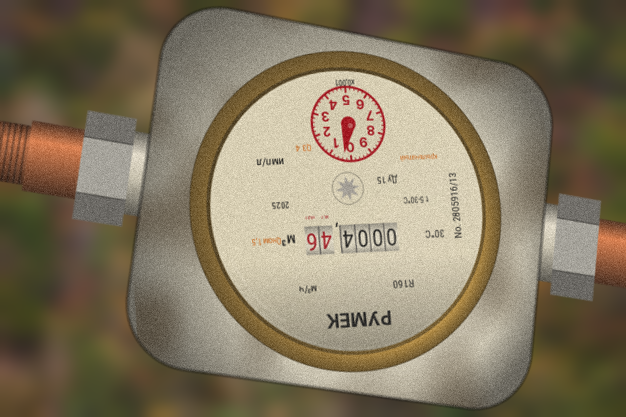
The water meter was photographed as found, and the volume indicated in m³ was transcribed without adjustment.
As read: 4.460 m³
